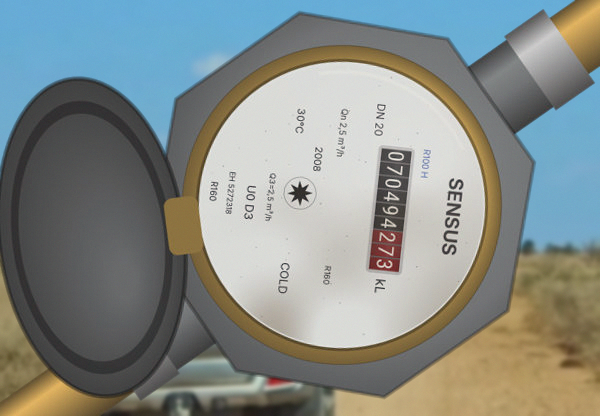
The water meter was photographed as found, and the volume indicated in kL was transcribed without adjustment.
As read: 70494.273 kL
